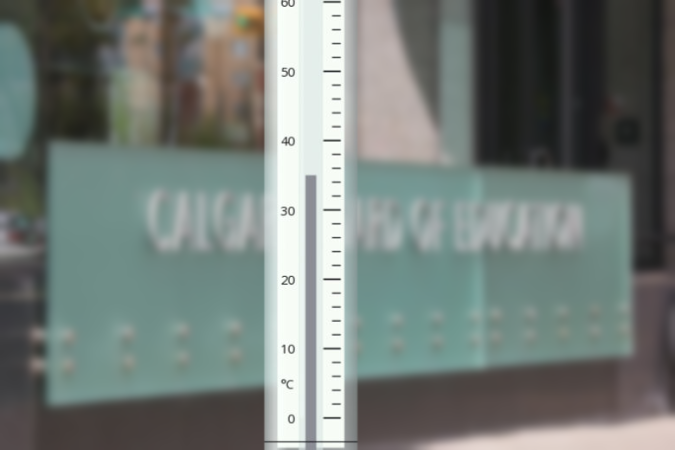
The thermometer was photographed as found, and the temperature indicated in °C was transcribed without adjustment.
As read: 35 °C
